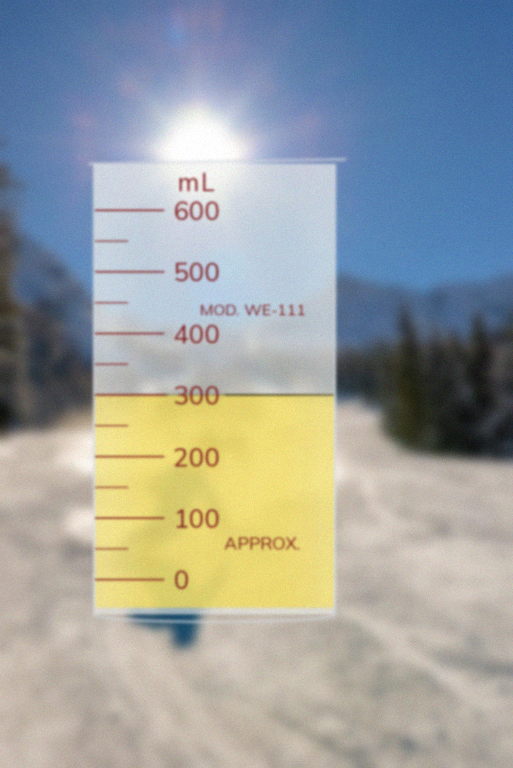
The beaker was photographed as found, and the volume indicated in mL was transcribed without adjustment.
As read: 300 mL
